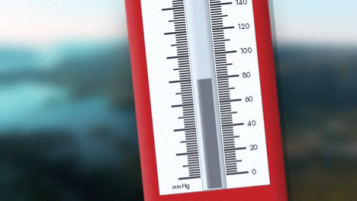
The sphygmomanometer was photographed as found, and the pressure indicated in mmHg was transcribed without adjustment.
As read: 80 mmHg
